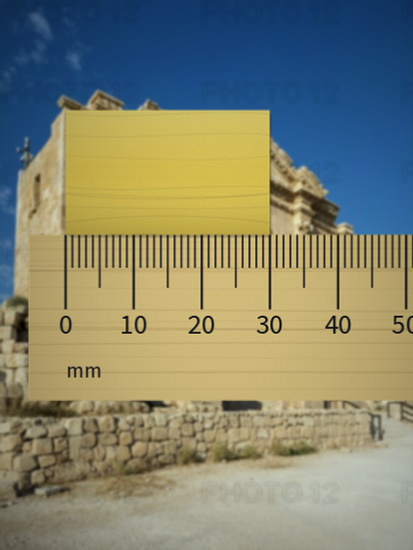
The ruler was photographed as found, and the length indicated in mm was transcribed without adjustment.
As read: 30 mm
